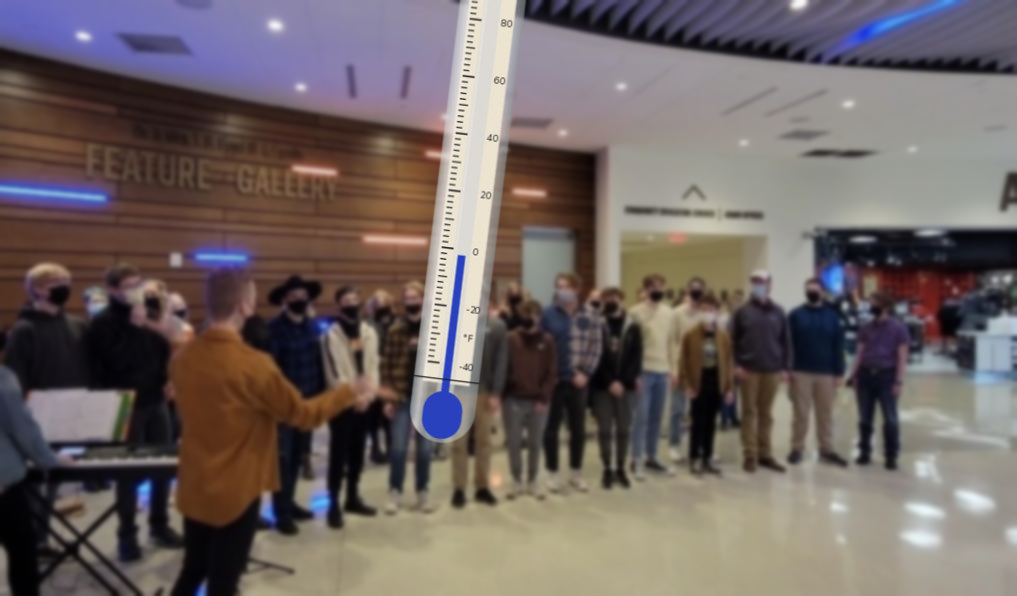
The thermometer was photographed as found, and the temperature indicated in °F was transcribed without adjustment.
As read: -2 °F
